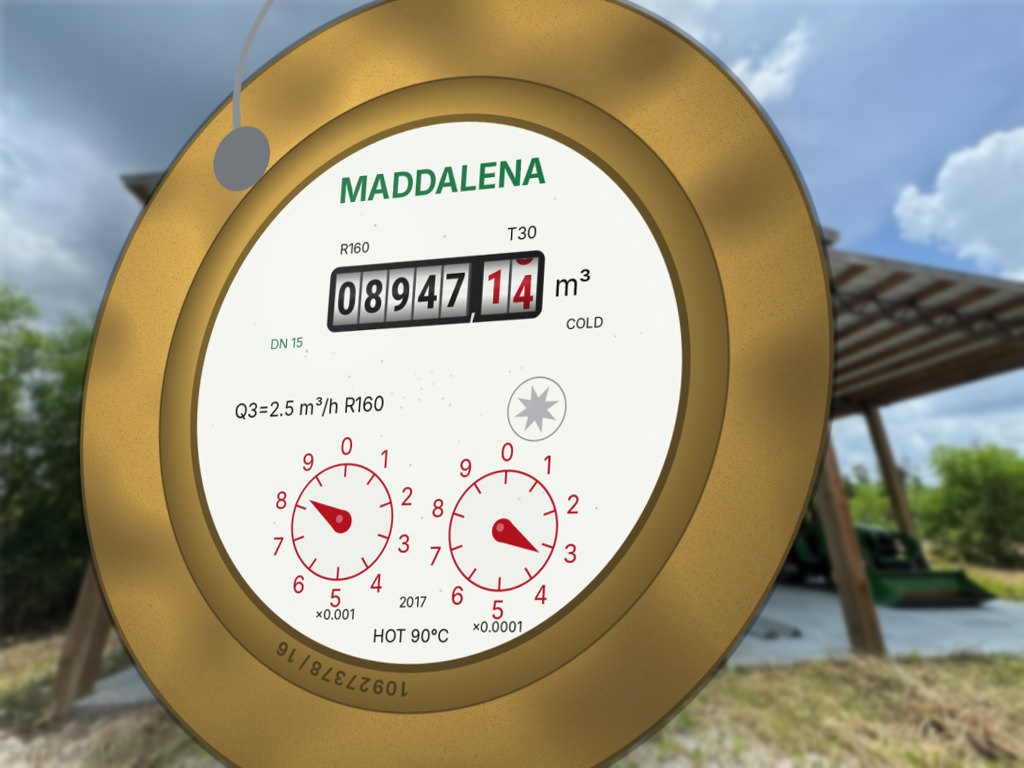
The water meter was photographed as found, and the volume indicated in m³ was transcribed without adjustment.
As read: 8947.1383 m³
